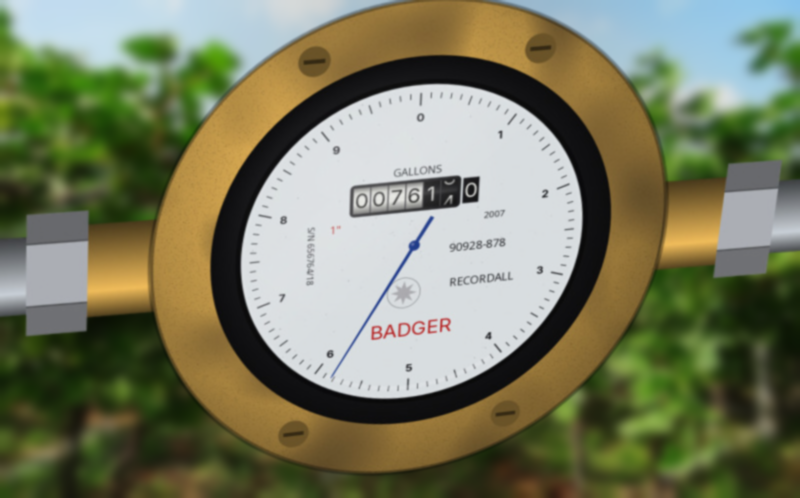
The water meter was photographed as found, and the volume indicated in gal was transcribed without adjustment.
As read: 76135.8 gal
